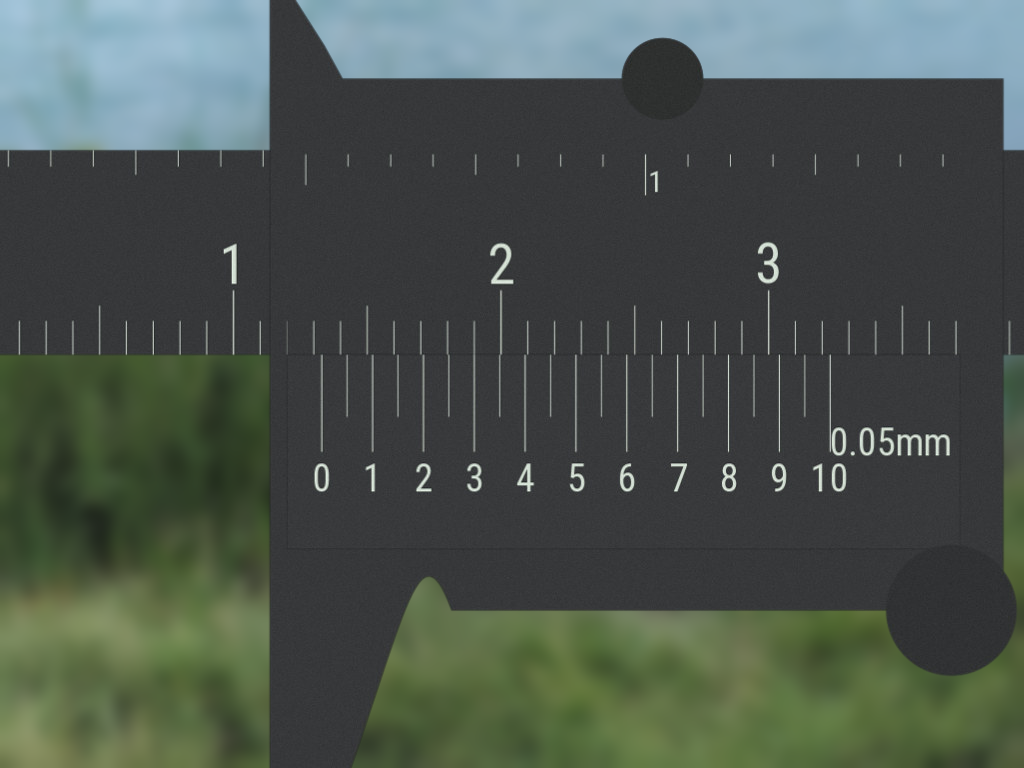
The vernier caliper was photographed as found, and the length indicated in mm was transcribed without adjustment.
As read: 13.30 mm
